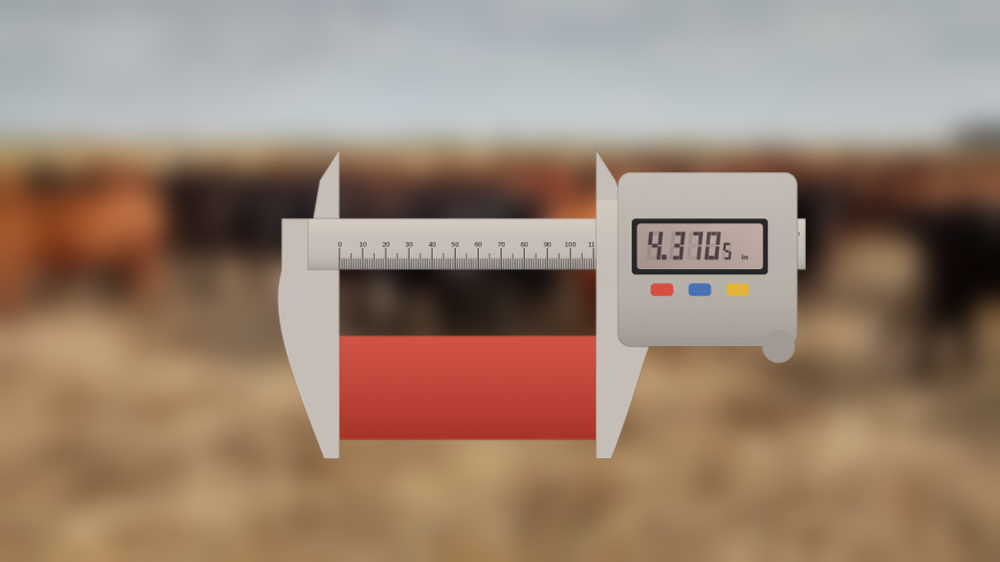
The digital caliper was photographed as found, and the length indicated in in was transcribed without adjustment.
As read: 4.3705 in
